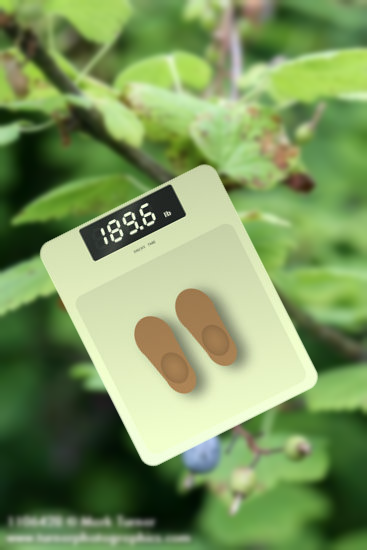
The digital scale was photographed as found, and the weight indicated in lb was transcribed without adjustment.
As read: 189.6 lb
